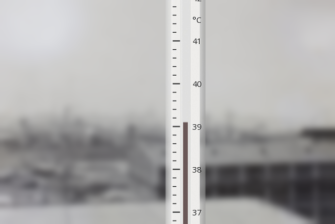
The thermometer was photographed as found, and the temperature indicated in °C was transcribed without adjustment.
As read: 39.1 °C
